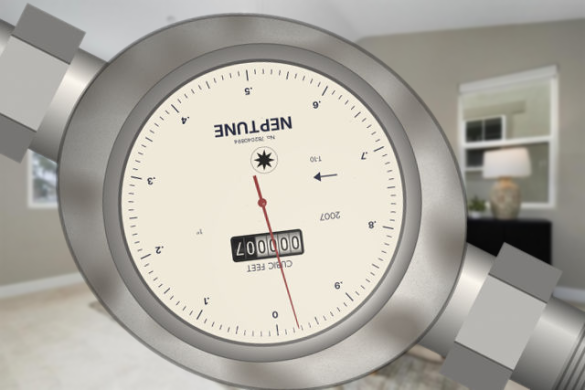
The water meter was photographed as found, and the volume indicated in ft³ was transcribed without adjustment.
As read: 6.97 ft³
